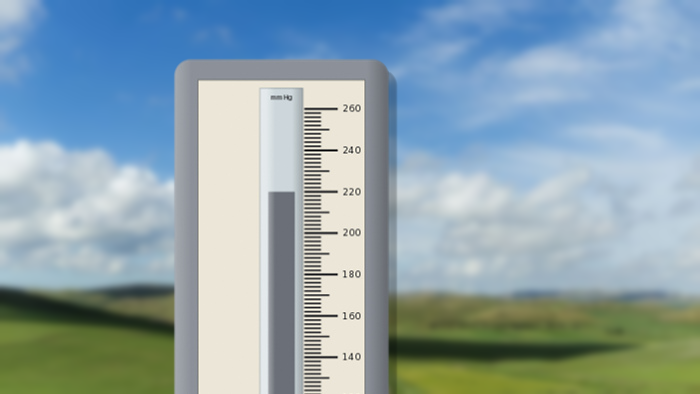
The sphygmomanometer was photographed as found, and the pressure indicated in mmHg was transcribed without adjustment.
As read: 220 mmHg
